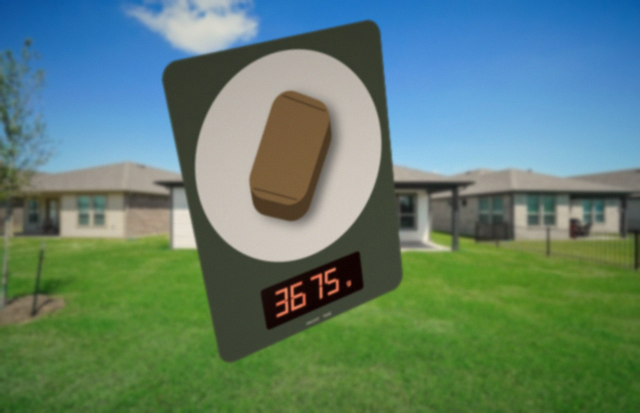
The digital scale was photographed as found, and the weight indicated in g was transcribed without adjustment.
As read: 3675 g
